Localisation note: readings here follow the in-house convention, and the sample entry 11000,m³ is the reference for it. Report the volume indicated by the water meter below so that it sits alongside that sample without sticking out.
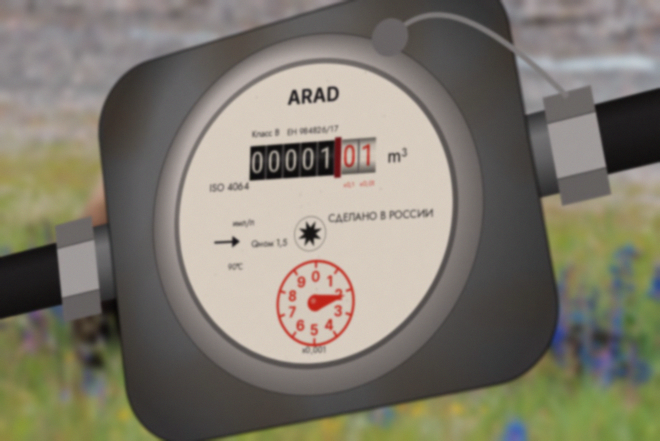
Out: 1.012,m³
